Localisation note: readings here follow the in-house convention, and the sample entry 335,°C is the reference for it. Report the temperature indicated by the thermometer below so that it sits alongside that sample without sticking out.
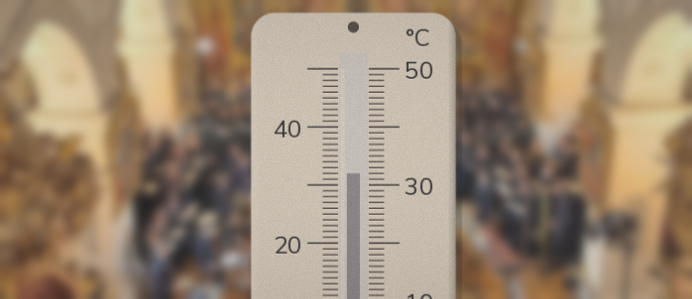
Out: 32,°C
